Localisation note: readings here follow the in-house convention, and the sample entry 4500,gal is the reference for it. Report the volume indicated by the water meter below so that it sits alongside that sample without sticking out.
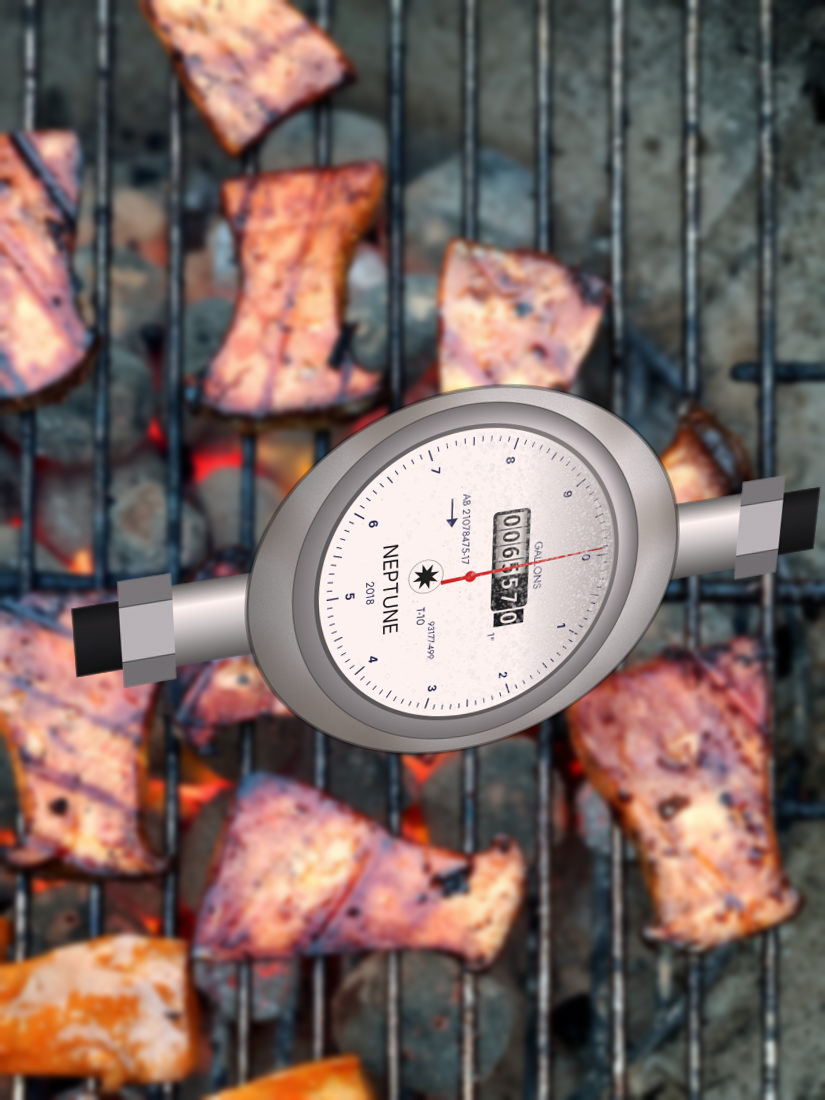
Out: 65569.9,gal
